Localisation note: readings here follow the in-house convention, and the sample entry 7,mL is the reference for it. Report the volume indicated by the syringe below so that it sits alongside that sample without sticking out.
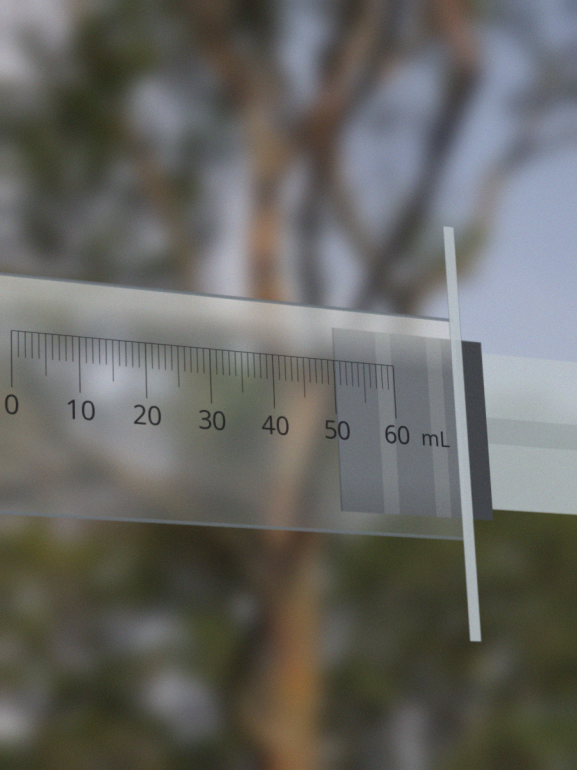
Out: 50,mL
